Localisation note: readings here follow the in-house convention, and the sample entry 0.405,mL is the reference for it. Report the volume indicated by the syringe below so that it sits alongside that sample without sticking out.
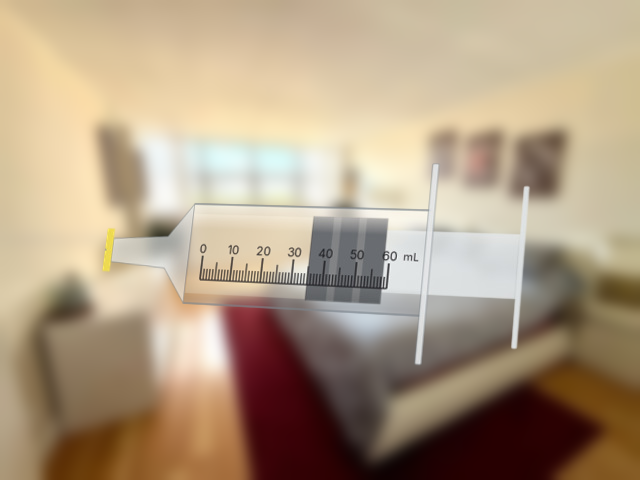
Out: 35,mL
